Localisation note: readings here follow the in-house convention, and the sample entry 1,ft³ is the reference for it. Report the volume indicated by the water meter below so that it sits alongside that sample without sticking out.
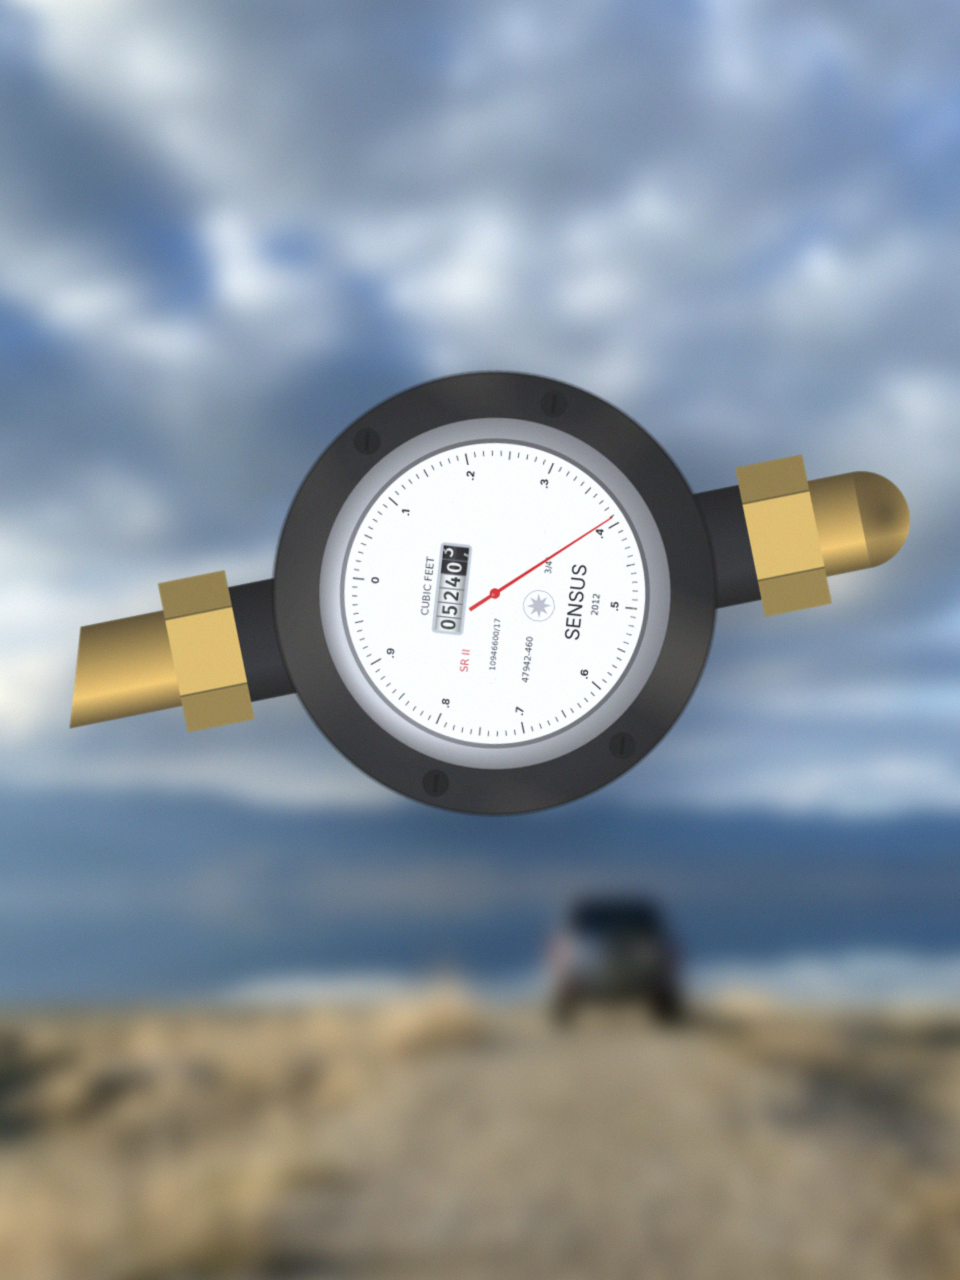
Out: 52403.39,ft³
